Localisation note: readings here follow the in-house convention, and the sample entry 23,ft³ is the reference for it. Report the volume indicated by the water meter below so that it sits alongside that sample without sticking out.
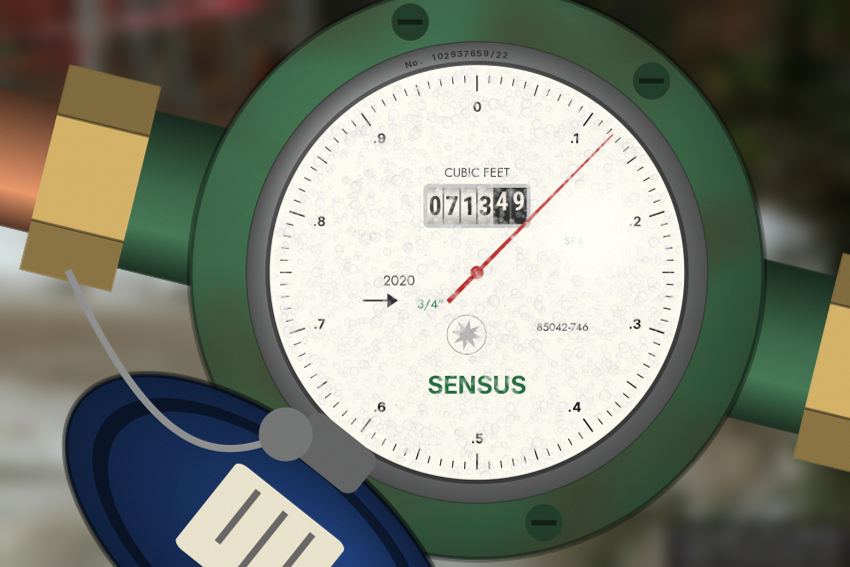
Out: 71349.12,ft³
